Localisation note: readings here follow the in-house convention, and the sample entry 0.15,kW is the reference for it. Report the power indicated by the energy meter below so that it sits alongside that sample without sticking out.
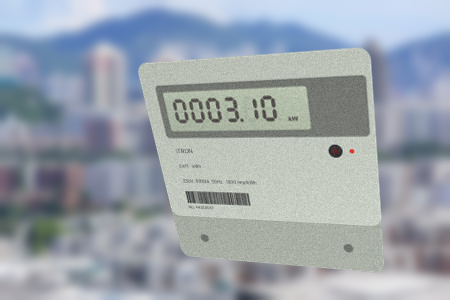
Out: 3.10,kW
